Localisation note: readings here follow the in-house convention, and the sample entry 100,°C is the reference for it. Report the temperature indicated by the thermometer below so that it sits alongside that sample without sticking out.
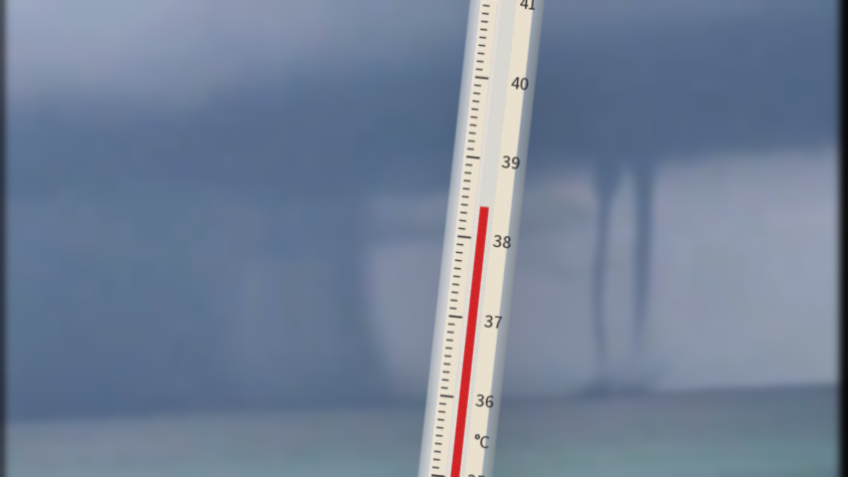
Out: 38.4,°C
